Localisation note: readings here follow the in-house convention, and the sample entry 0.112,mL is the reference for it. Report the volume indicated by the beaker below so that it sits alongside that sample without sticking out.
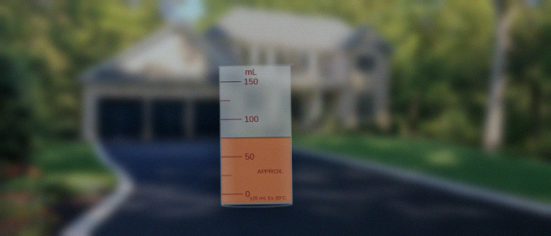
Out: 75,mL
